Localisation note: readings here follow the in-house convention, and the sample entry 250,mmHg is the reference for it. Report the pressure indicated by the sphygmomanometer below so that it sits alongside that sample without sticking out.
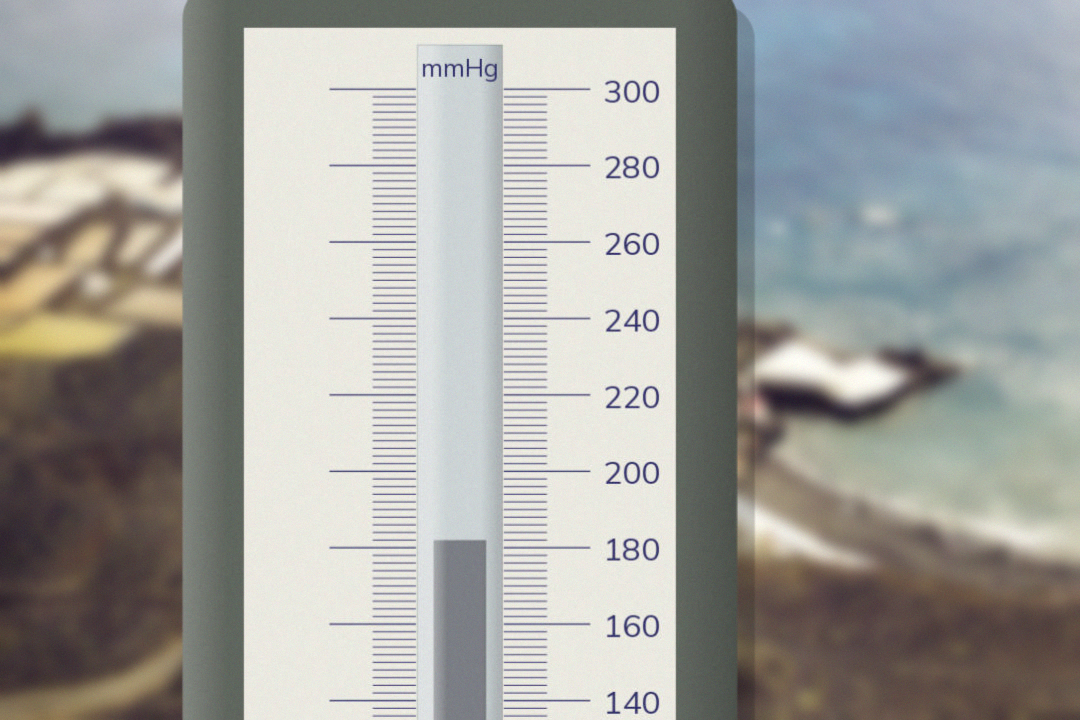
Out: 182,mmHg
